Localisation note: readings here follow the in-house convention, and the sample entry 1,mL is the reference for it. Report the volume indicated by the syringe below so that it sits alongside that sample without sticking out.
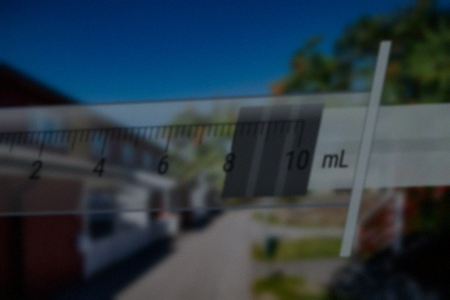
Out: 8,mL
